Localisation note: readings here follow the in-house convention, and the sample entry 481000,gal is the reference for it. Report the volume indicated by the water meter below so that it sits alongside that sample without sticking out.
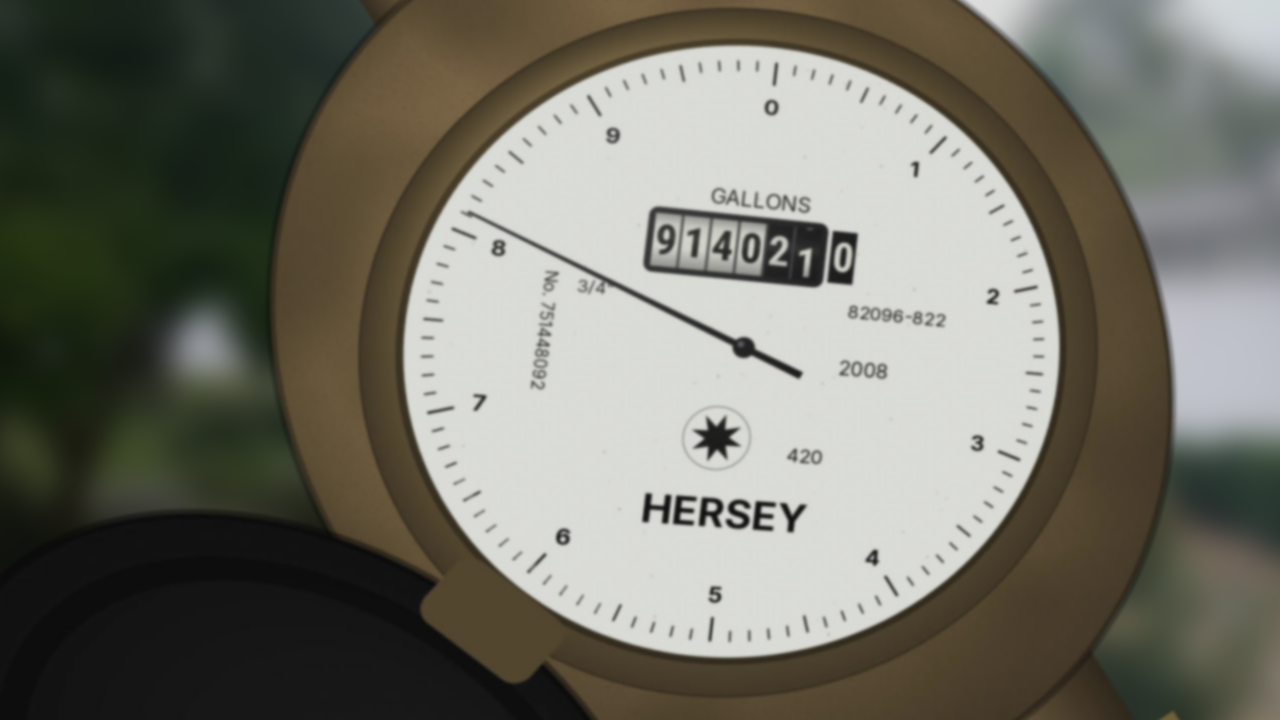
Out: 9140208.1,gal
